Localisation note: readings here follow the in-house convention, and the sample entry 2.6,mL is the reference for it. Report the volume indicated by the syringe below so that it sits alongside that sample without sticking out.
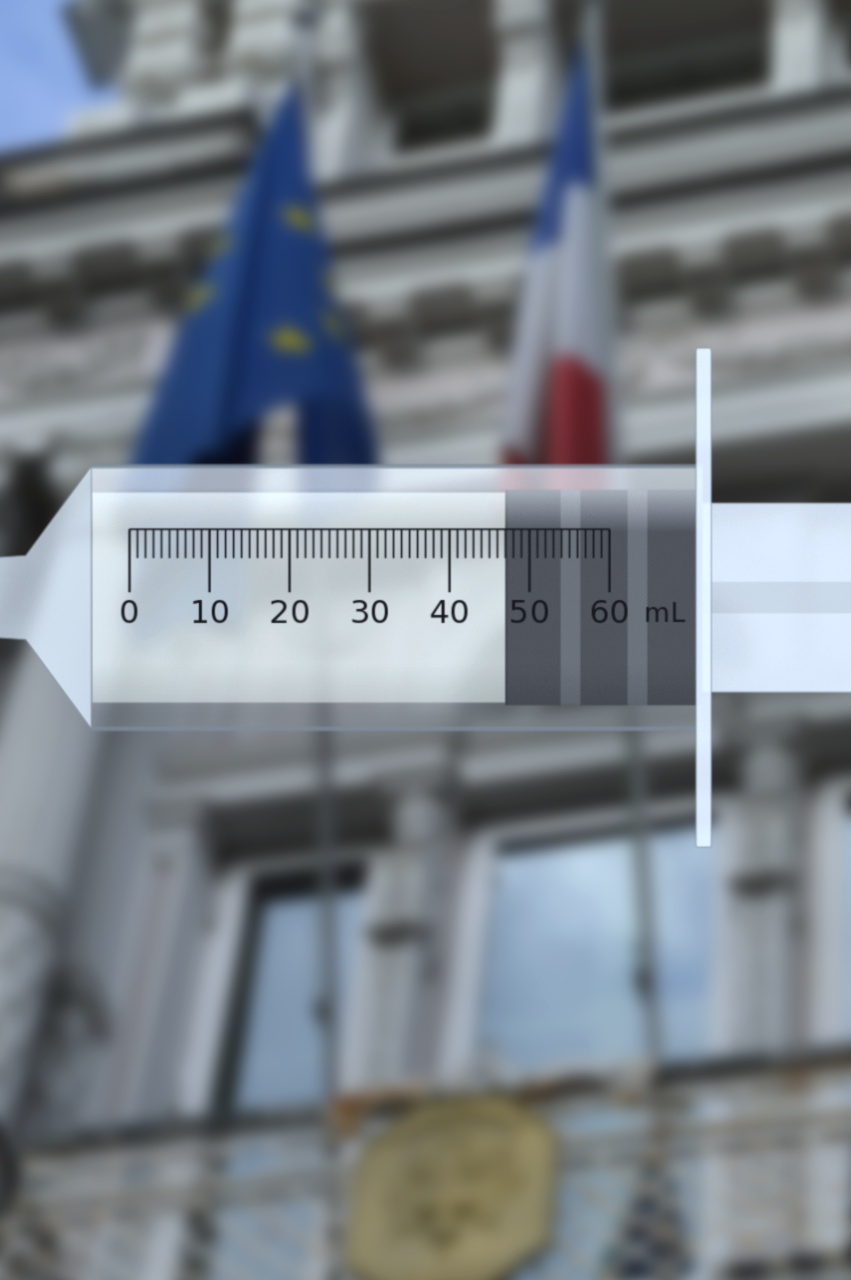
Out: 47,mL
